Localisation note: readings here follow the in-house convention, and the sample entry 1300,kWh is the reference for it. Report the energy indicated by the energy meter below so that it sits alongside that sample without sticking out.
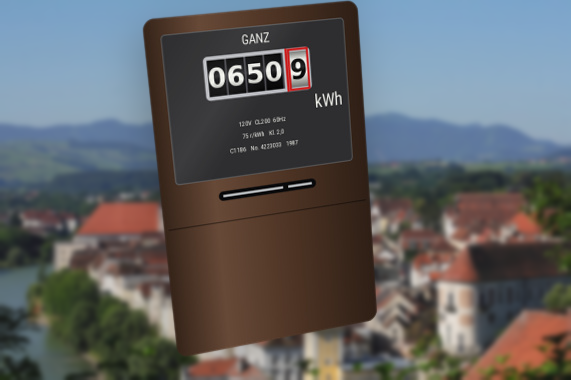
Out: 650.9,kWh
